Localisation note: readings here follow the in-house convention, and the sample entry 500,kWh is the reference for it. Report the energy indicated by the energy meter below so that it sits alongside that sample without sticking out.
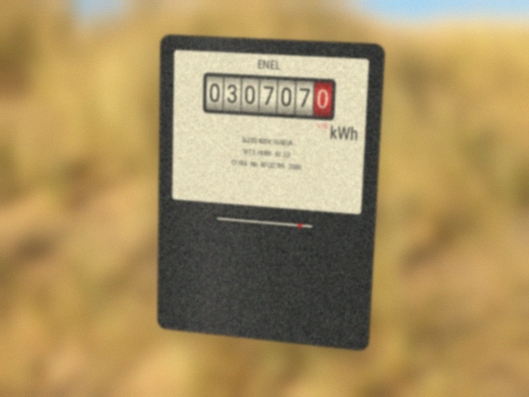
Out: 30707.0,kWh
